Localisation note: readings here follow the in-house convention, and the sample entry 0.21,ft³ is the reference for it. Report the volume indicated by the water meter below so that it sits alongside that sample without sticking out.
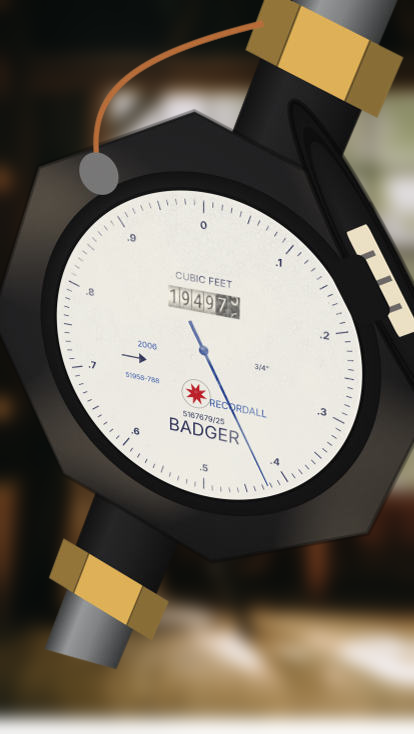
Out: 194975.42,ft³
